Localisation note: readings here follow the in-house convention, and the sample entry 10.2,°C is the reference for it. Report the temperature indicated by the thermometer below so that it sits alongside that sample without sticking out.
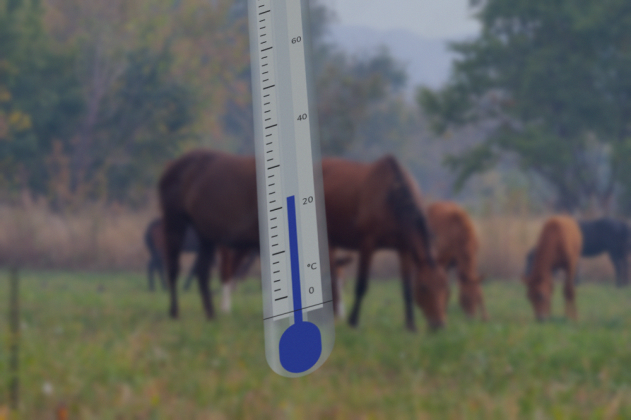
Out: 22,°C
